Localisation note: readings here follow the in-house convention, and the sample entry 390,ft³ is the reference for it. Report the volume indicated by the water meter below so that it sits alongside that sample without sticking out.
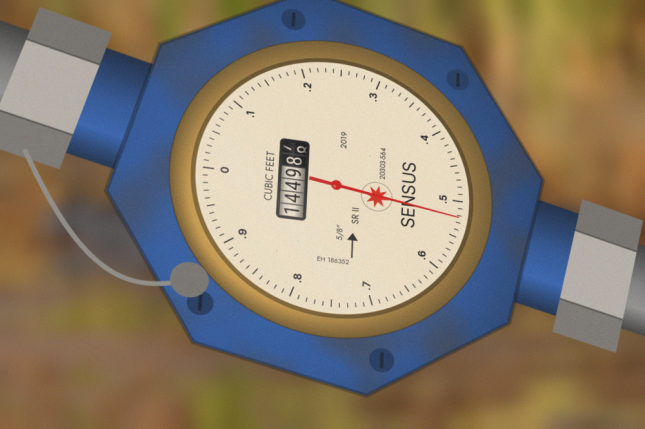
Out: 144987.52,ft³
